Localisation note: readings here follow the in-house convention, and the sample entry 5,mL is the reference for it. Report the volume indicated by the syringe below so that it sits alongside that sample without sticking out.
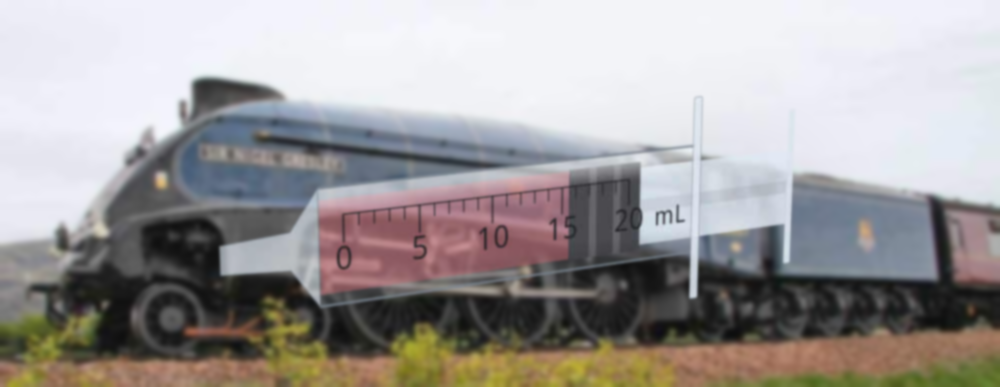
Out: 15.5,mL
